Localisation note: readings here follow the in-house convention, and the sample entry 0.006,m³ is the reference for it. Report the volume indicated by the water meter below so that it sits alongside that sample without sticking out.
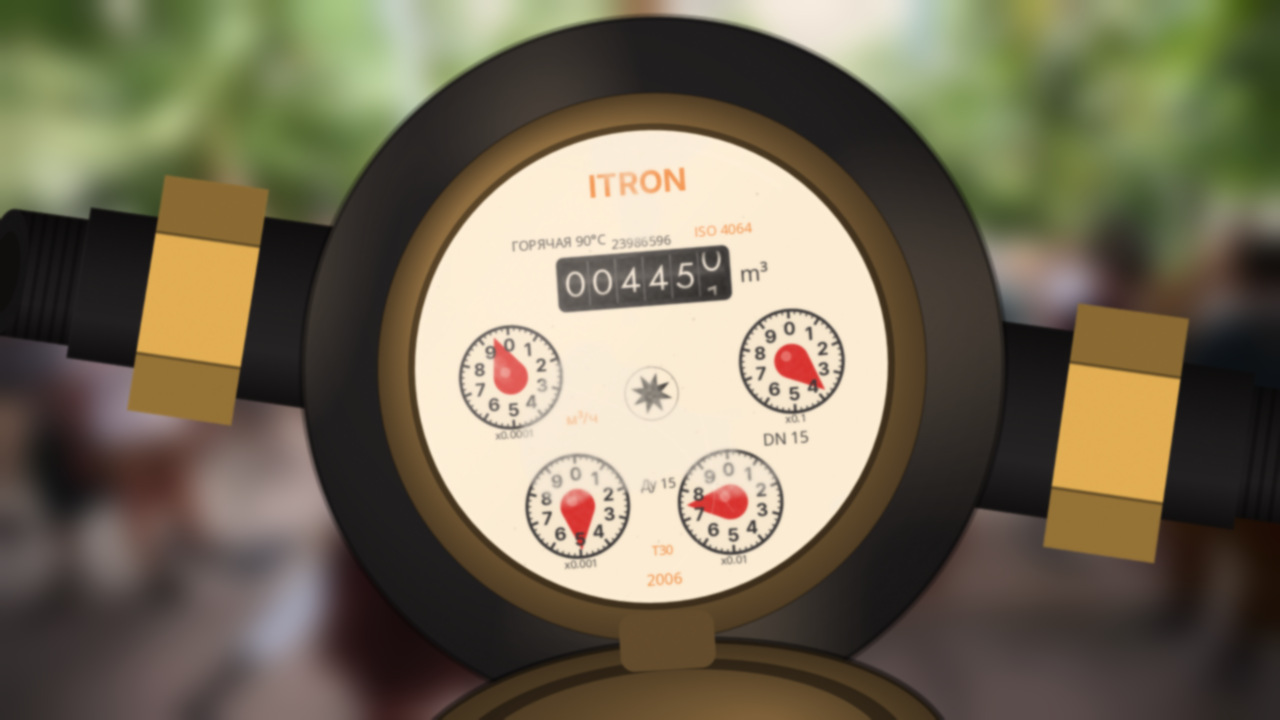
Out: 4450.3749,m³
